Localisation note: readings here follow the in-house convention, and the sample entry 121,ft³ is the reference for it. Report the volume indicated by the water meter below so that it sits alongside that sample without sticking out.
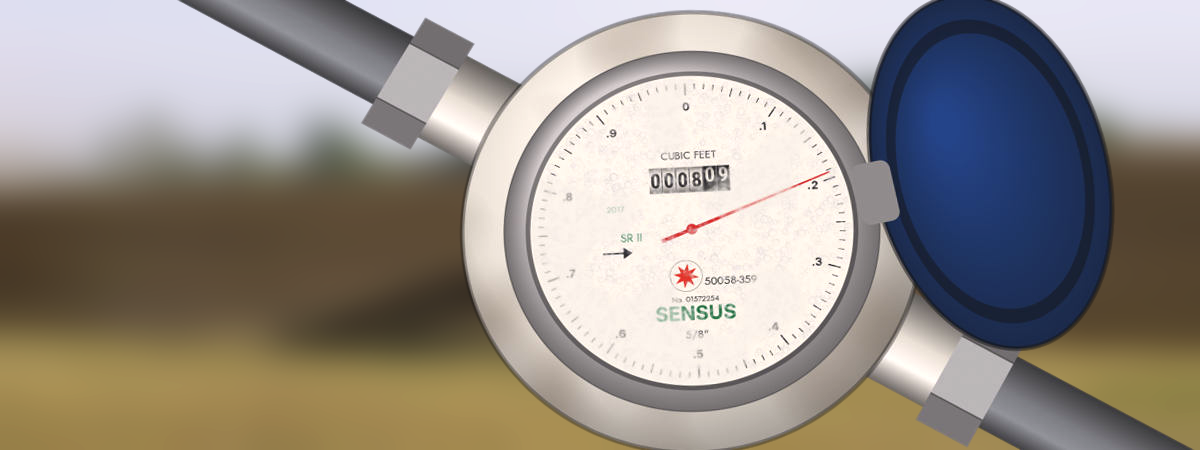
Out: 809.19,ft³
